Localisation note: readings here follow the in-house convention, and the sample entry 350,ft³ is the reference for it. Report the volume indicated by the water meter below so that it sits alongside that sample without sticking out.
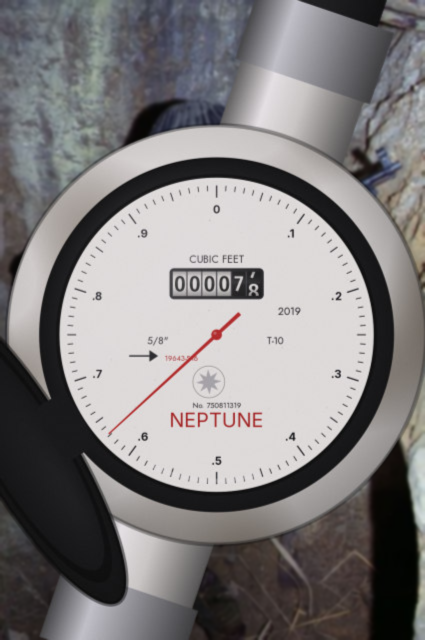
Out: 77.63,ft³
